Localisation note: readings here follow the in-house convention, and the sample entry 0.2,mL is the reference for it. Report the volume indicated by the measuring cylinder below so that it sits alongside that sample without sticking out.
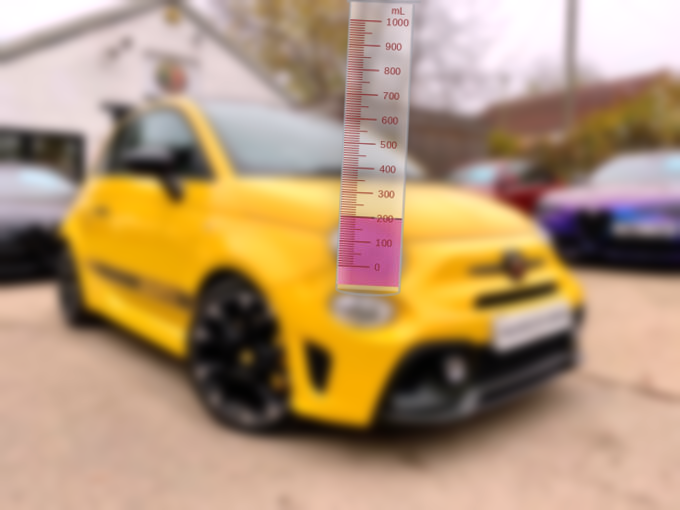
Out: 200,mL
